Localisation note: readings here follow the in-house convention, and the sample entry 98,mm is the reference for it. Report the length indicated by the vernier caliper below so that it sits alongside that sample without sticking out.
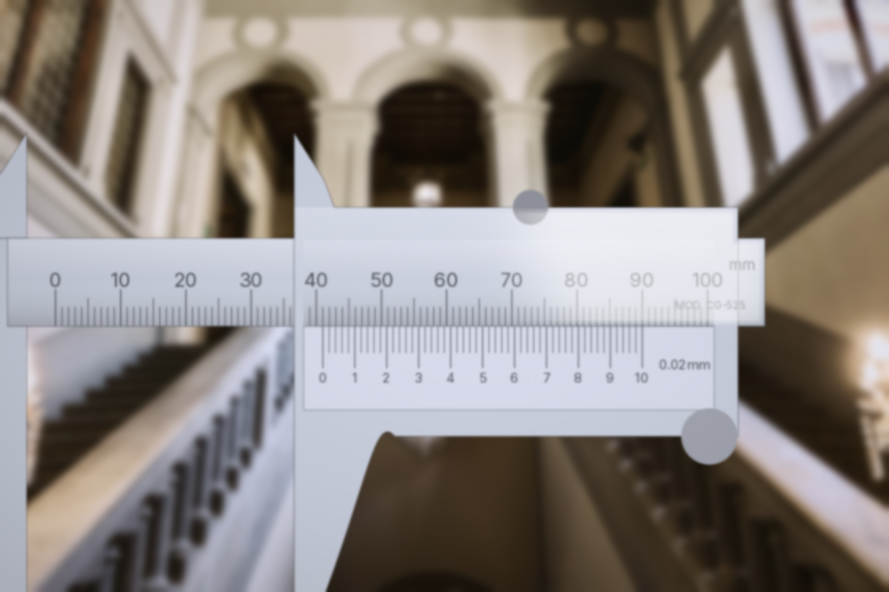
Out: 41.0,mm
